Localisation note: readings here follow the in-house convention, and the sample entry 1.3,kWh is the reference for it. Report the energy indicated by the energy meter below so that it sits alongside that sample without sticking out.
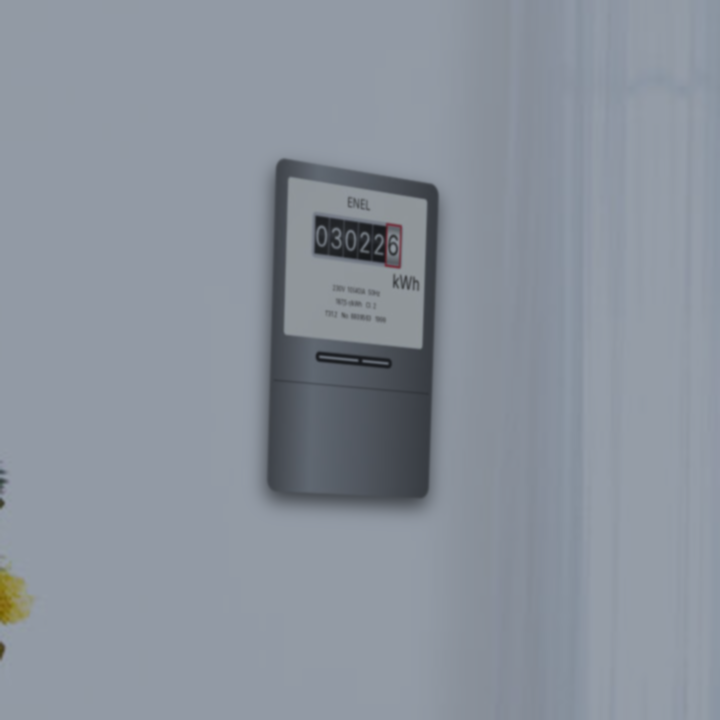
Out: 3022.6,kWh
